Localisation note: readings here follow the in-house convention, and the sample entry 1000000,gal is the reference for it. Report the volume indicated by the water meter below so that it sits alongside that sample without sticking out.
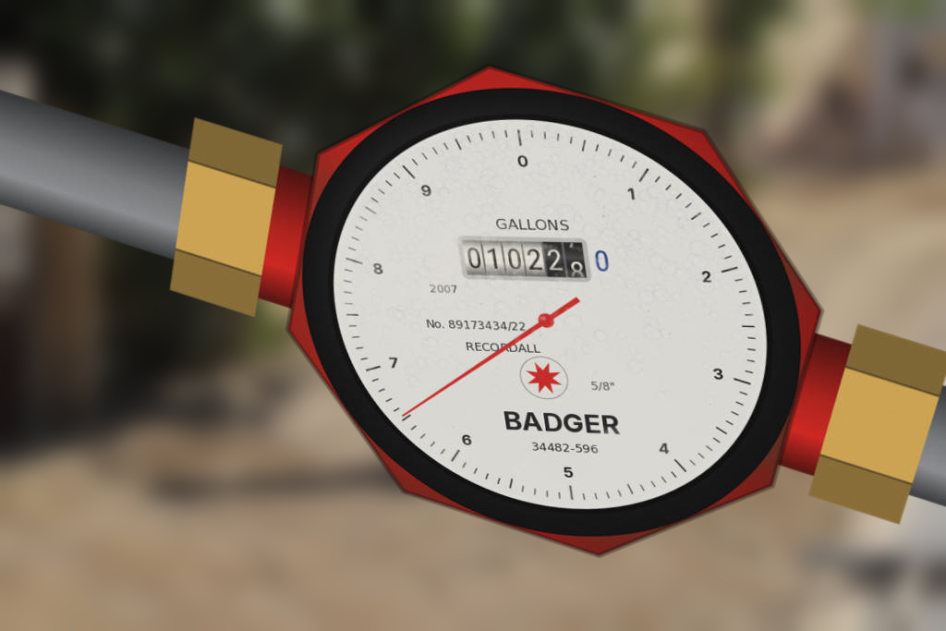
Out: 102276.5,gal
